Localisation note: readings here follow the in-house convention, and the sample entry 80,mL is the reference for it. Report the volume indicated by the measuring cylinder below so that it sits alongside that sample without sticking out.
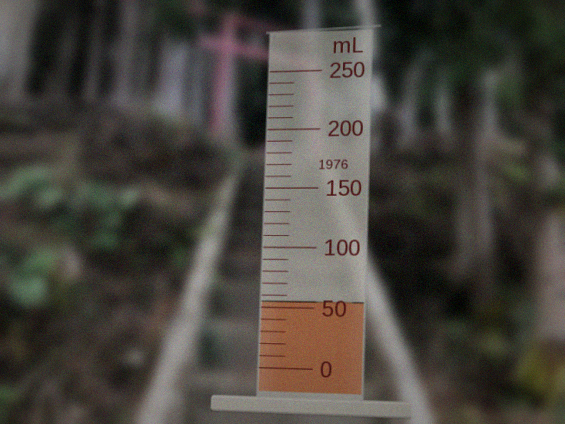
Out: 55,mL
